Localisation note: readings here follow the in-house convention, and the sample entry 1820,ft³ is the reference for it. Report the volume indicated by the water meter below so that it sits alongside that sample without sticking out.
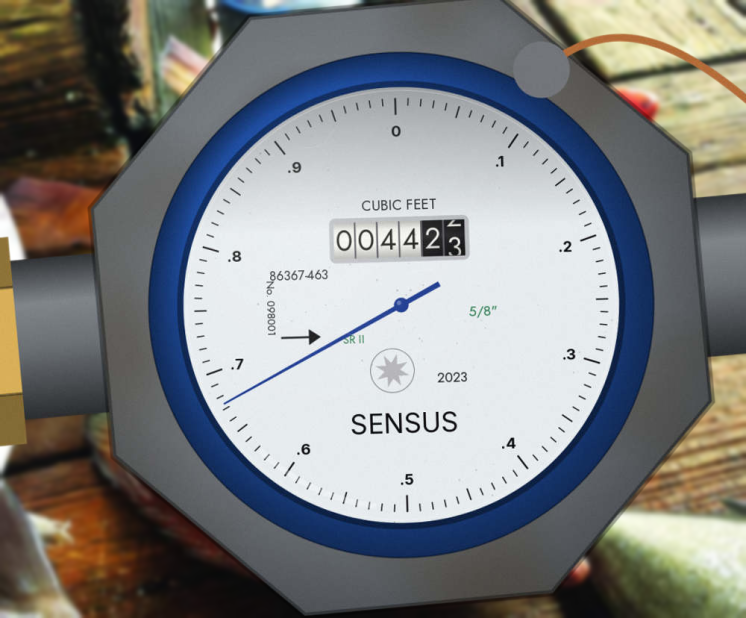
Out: 4422.67,ft³
